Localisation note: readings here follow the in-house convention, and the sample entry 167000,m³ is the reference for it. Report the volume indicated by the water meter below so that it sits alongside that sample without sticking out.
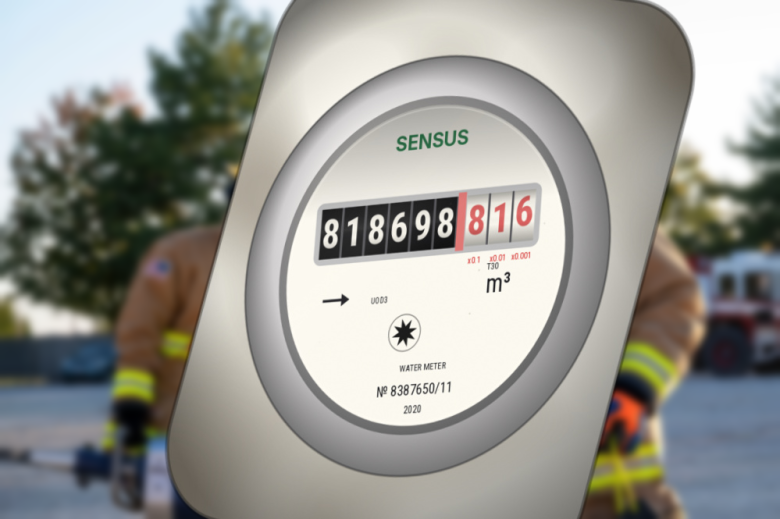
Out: 818698.816,m³
